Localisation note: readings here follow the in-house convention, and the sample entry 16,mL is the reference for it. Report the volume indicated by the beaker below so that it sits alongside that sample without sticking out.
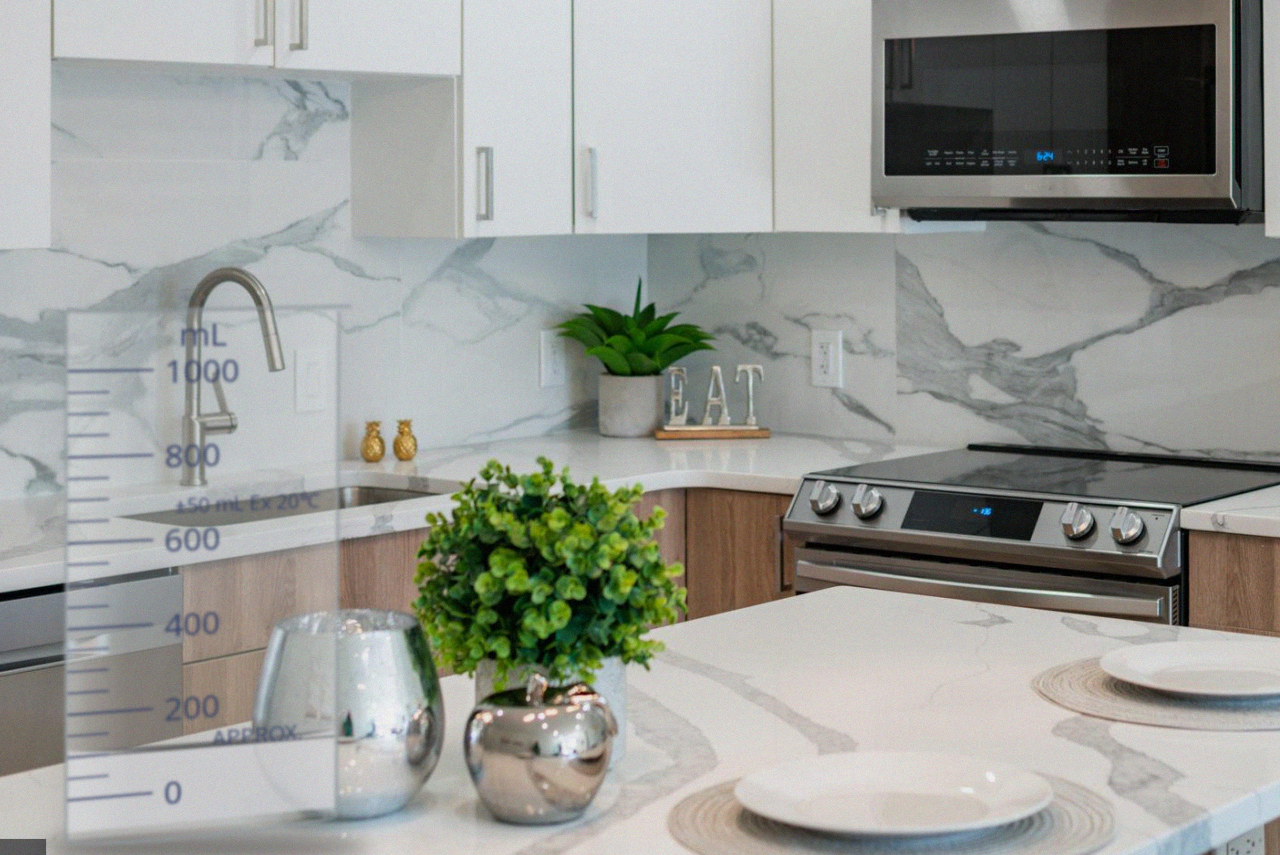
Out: 100,mL
